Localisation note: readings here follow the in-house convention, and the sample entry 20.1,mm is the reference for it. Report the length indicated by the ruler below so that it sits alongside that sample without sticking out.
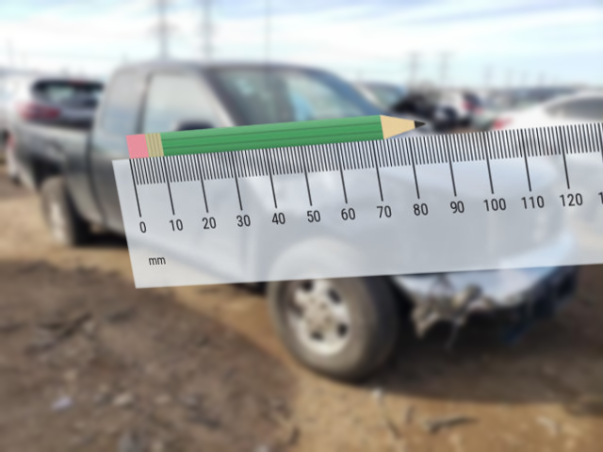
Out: 85,mm
